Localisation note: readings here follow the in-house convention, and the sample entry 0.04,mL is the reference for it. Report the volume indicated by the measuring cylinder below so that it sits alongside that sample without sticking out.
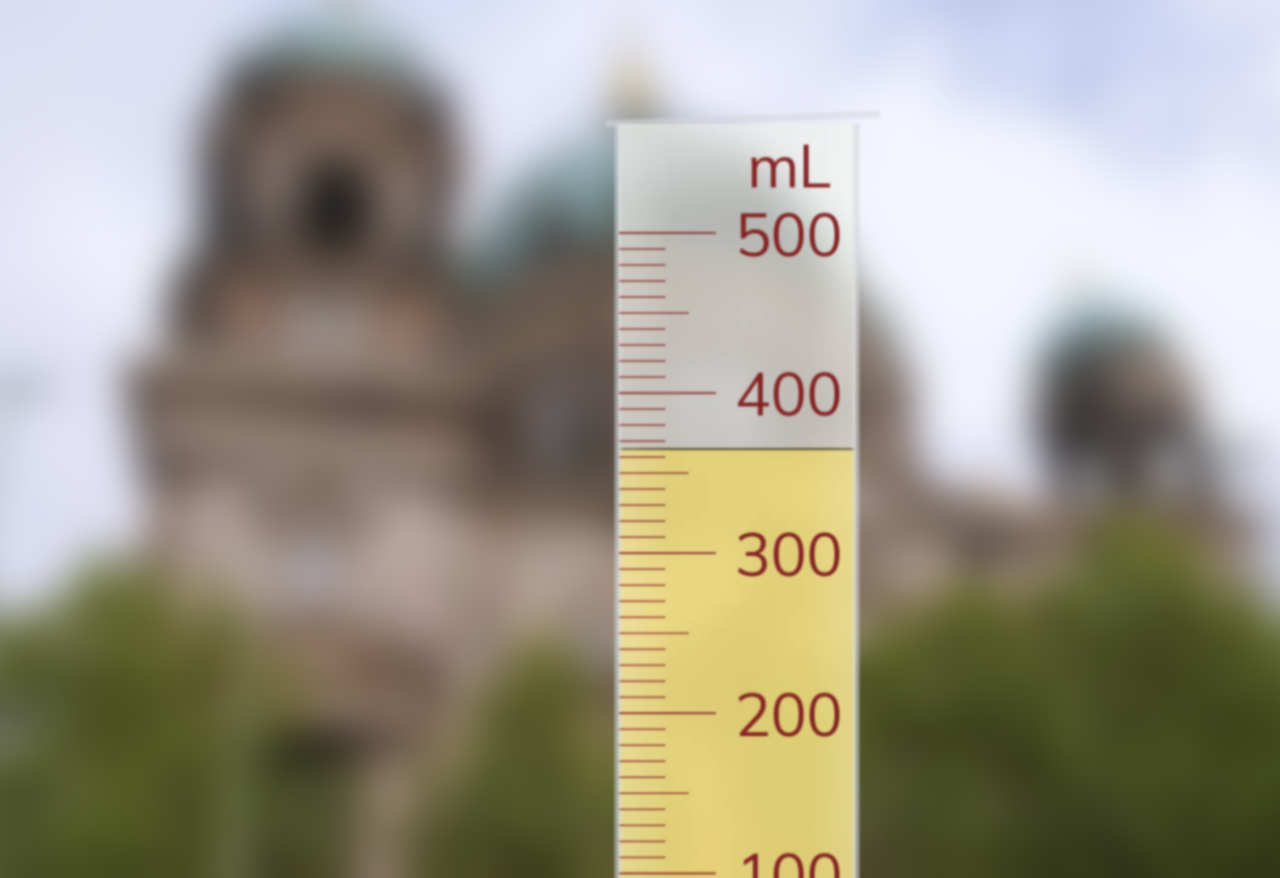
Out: 365,mL
